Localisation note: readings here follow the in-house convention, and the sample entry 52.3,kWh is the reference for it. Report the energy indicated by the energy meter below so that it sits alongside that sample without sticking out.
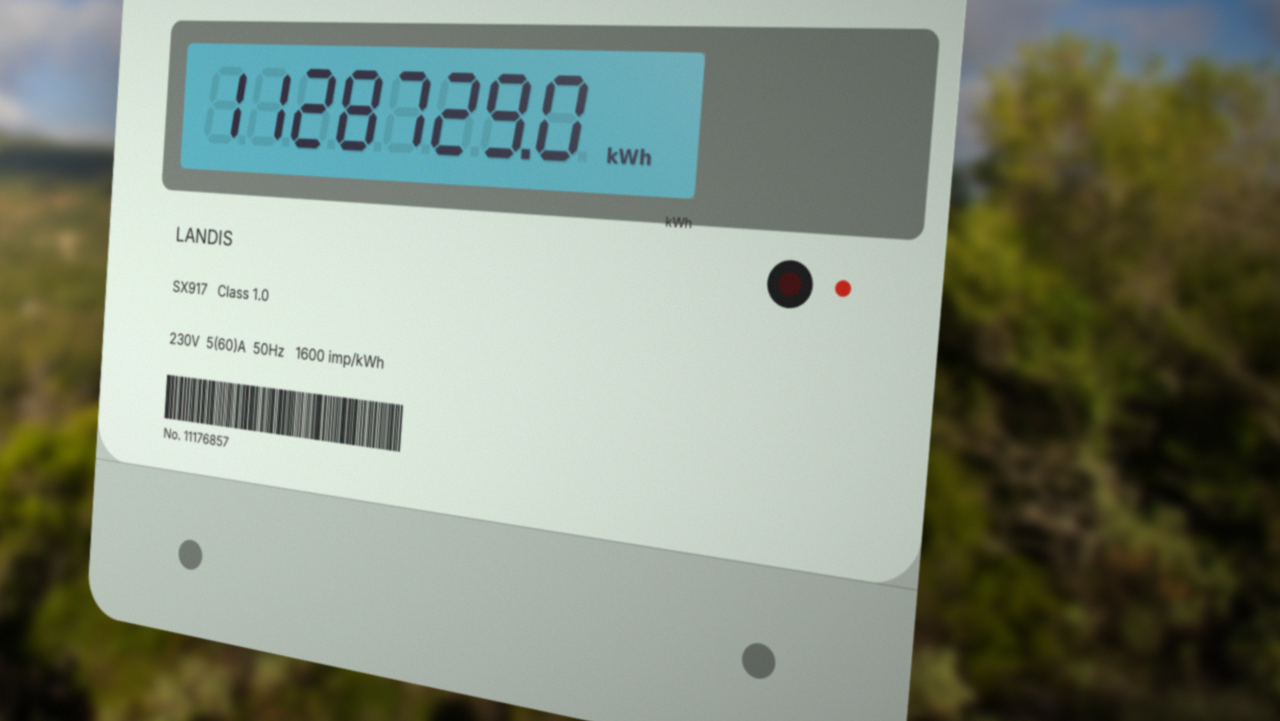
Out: 1128729.0,kWh
